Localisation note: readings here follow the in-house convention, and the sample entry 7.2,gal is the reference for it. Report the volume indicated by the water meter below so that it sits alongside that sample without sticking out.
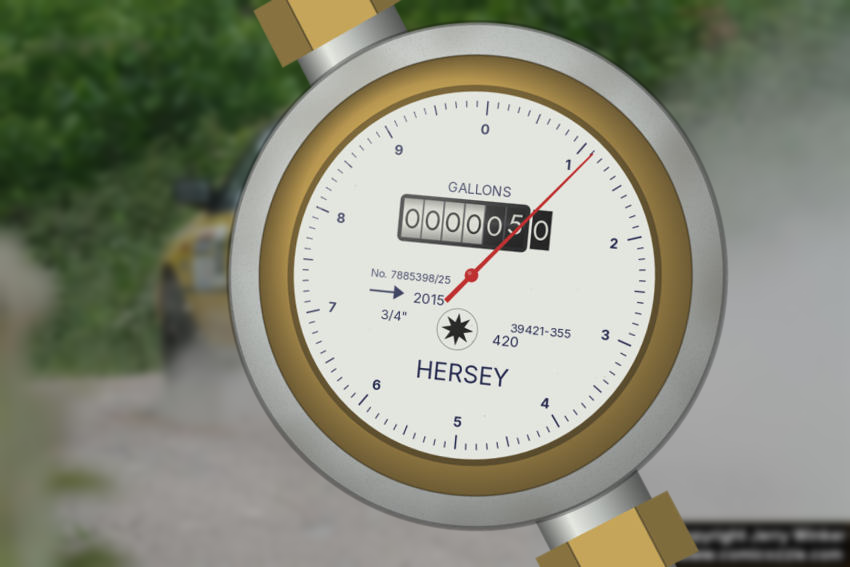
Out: 51.1,gal
